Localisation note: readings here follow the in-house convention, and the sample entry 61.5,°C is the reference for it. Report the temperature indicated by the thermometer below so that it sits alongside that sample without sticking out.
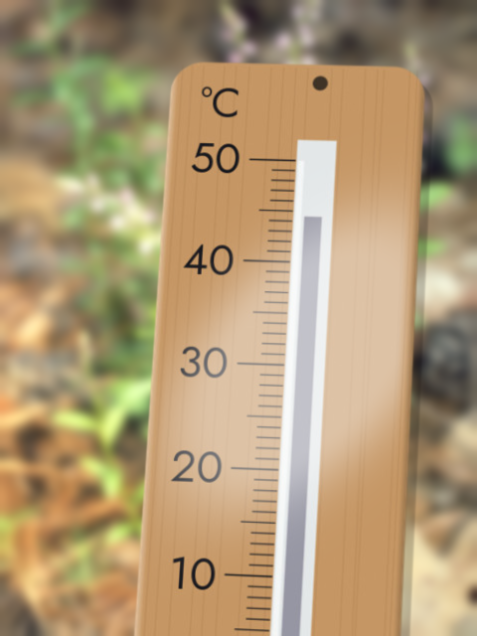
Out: 44.5,°C
